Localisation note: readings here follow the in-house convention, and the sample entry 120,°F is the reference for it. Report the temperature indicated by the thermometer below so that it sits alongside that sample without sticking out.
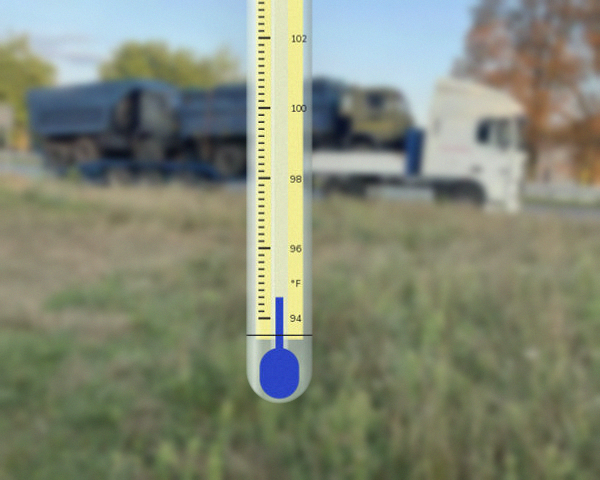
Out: 94.6,°F
